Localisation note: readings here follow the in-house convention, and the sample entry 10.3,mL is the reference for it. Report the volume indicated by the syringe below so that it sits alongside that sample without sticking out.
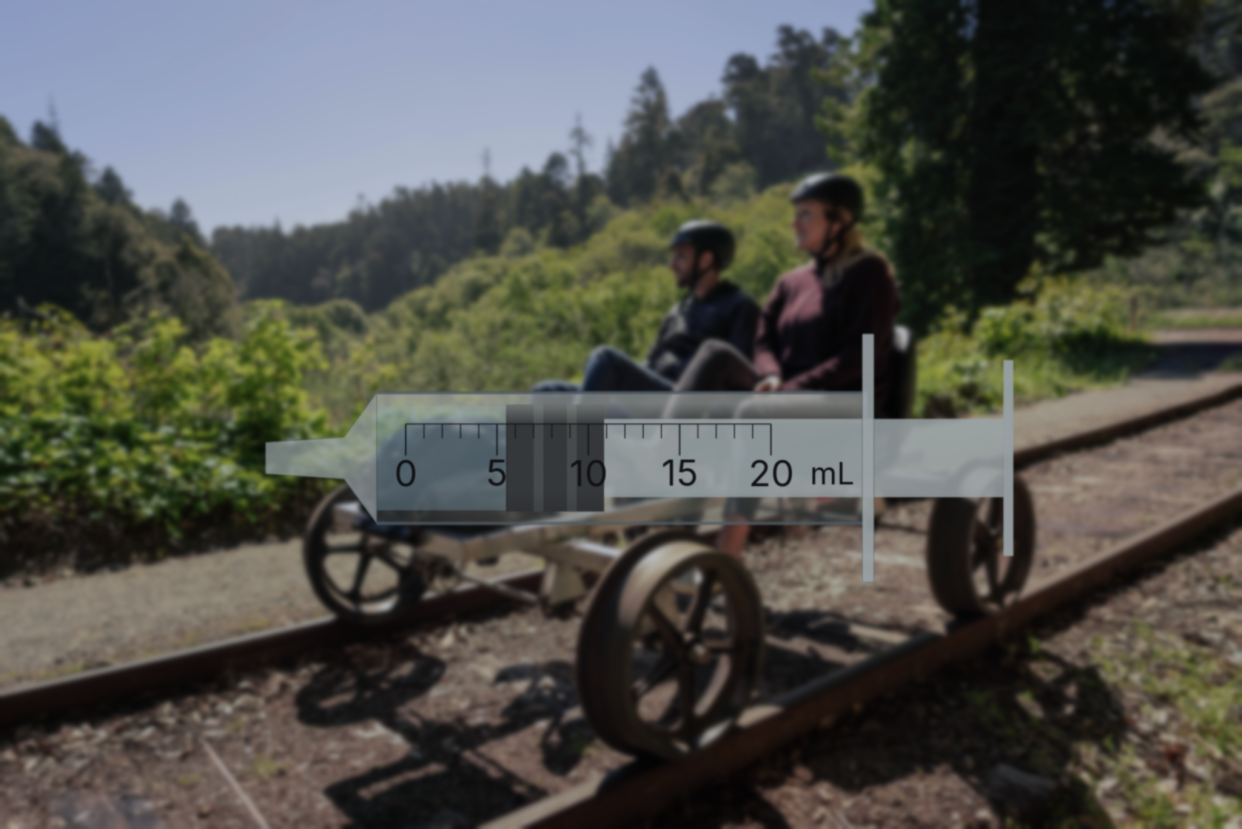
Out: 5.5,mL
